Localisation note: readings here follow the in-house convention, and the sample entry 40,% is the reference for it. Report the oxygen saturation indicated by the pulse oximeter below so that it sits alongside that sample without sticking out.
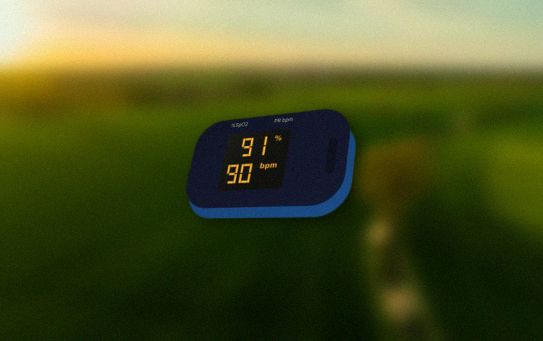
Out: 91,%
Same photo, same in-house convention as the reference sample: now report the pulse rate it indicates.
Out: 90,bpm
